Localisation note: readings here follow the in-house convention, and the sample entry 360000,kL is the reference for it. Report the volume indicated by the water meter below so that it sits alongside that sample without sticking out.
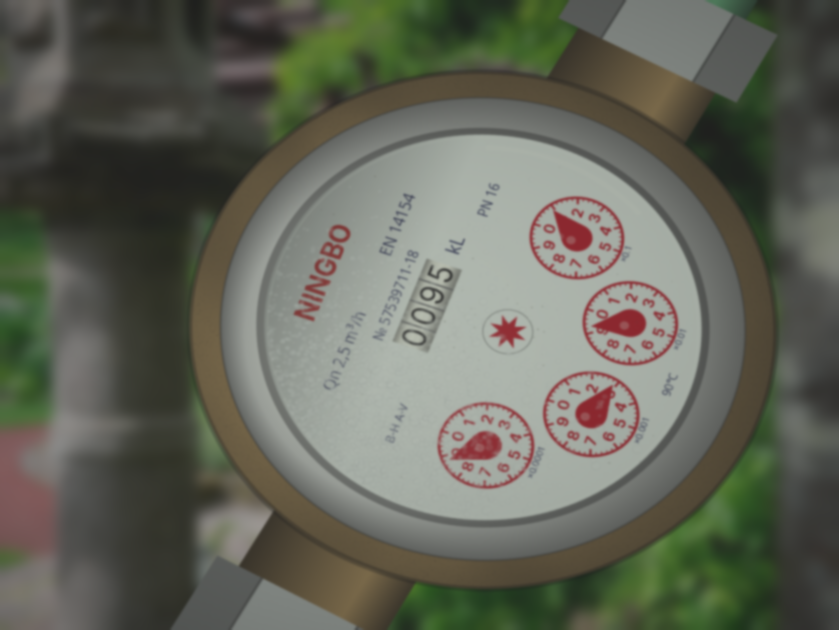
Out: 95.0928,kL
